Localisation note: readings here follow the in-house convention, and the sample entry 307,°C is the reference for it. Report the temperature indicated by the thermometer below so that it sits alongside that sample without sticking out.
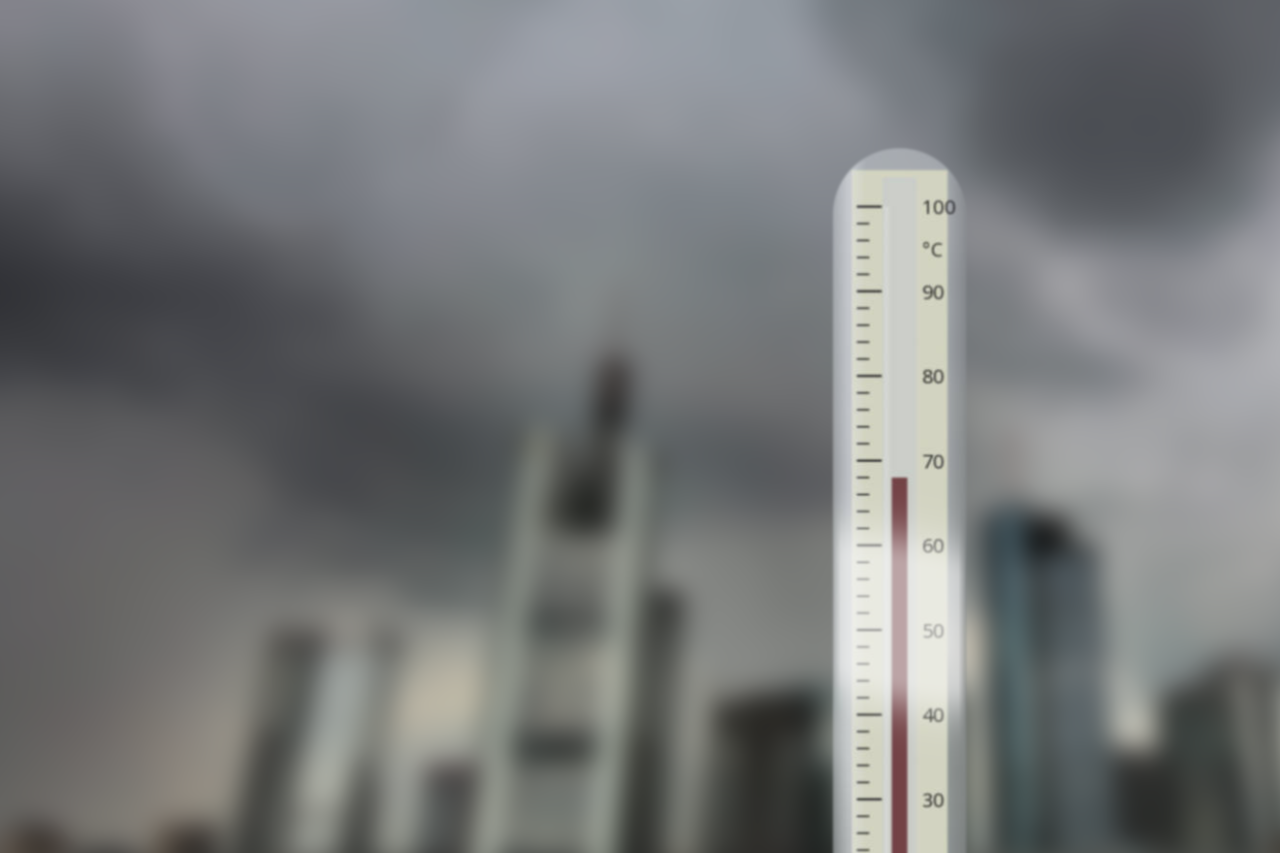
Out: 68,°C
